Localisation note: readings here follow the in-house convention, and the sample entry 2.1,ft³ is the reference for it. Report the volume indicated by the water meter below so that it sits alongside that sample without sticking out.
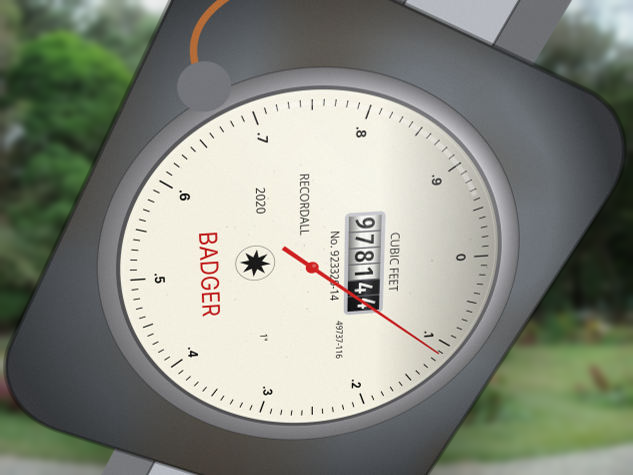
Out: 978144.11,ft³
